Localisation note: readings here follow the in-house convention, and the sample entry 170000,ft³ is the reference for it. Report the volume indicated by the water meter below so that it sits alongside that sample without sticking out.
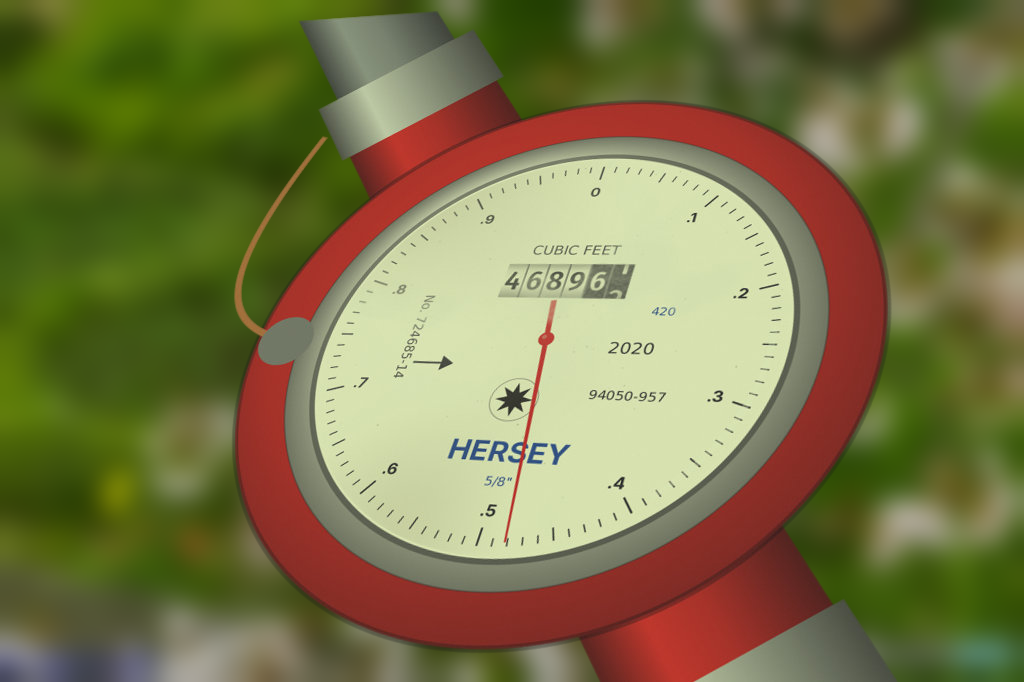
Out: 468961.48,ft³
